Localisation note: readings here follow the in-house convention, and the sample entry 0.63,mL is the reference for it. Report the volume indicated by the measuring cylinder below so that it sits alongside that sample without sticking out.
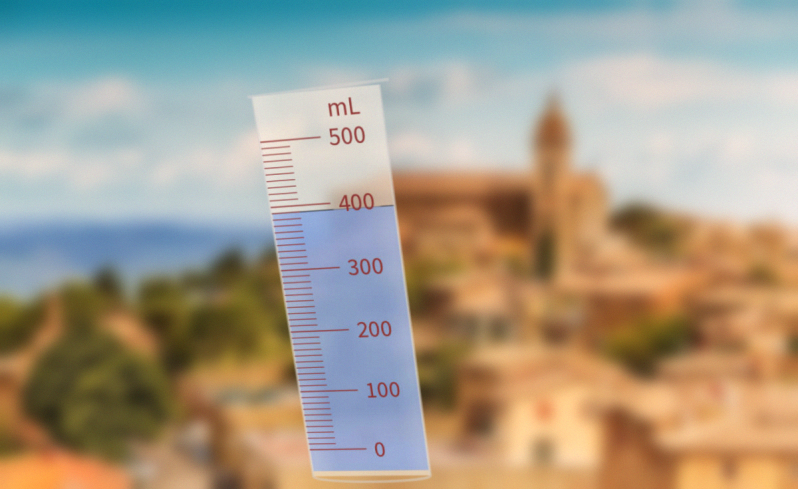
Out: 390,mL
